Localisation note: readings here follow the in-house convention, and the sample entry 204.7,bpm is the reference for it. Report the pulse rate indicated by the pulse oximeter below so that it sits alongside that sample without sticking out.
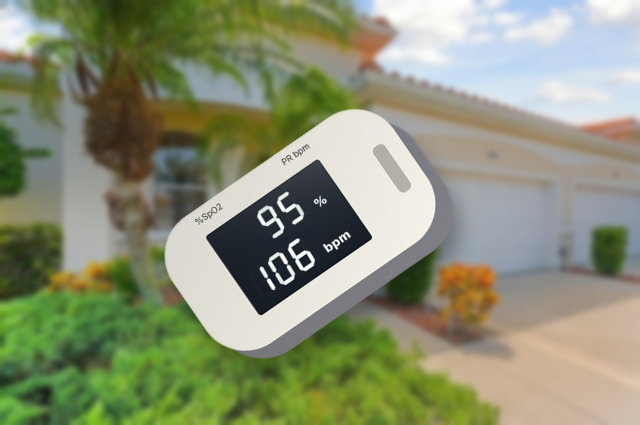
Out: 106,bpm
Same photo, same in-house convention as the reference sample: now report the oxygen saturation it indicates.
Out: 95,%
